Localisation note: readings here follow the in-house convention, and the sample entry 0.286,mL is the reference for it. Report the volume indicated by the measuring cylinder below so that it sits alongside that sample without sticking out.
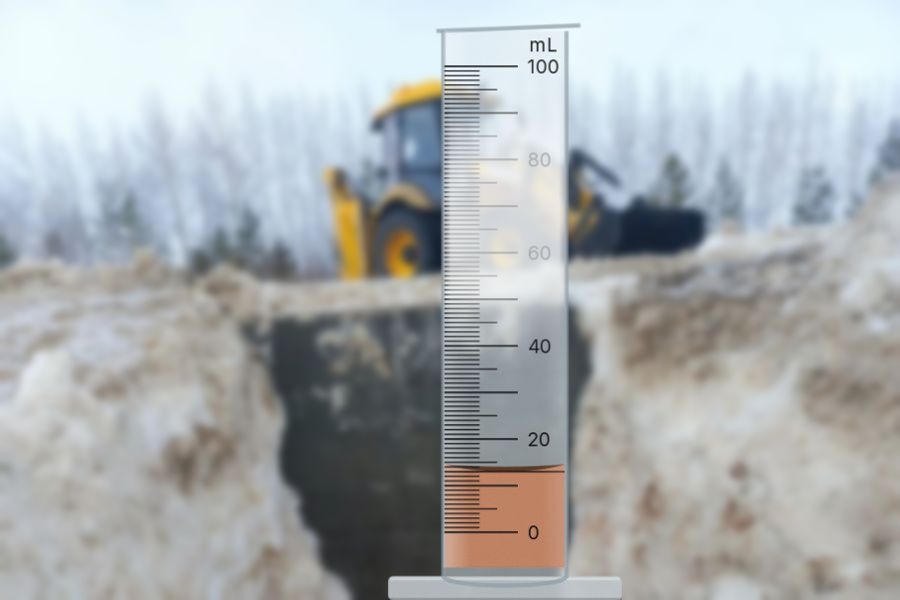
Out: 13,mL
